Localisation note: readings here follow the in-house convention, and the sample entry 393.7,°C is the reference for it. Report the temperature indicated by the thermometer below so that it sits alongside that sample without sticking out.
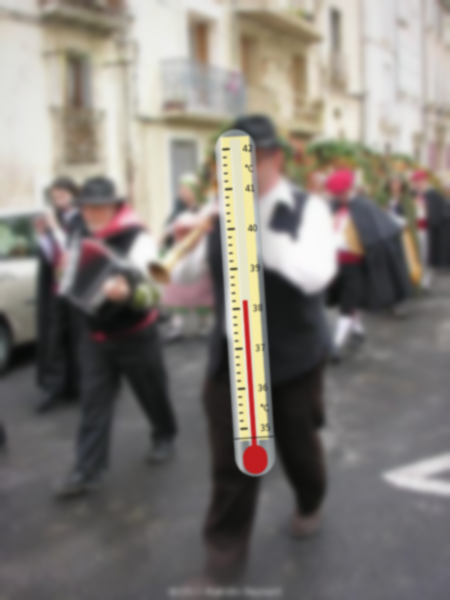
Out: 38.2,°C
